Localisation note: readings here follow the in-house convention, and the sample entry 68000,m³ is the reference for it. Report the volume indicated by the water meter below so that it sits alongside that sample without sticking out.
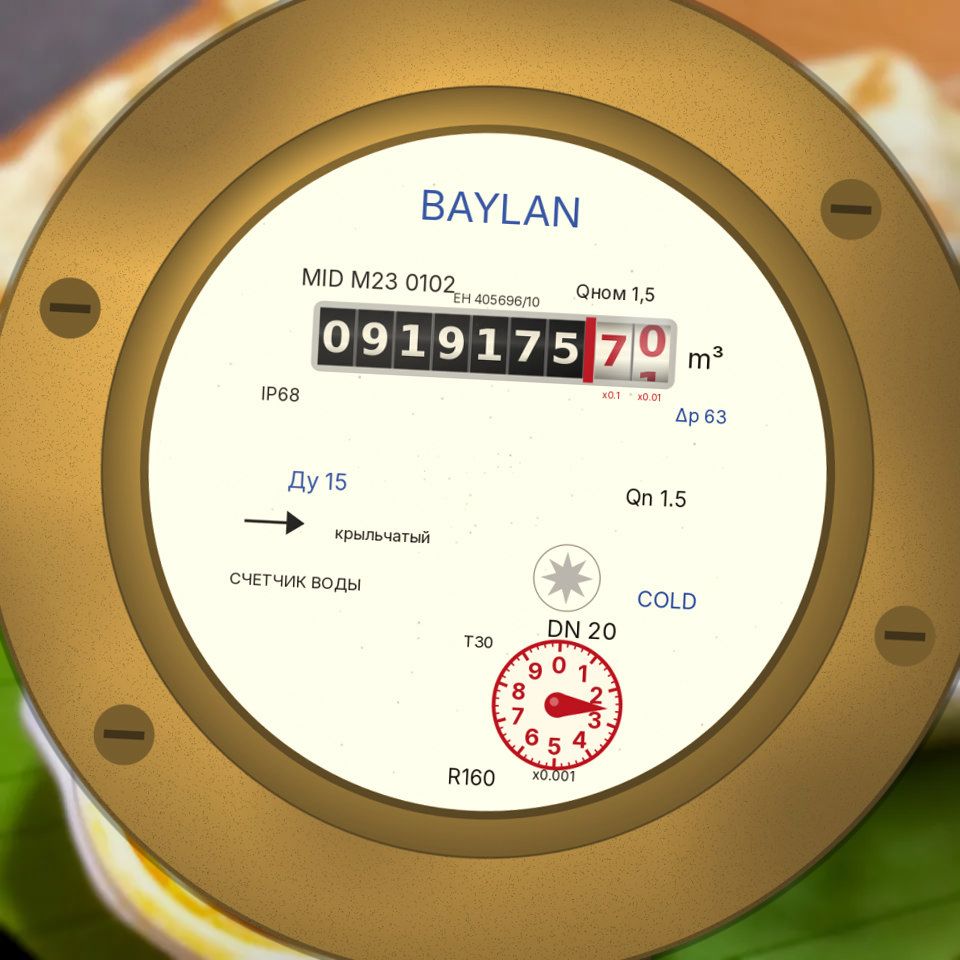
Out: 919175.702,m³
